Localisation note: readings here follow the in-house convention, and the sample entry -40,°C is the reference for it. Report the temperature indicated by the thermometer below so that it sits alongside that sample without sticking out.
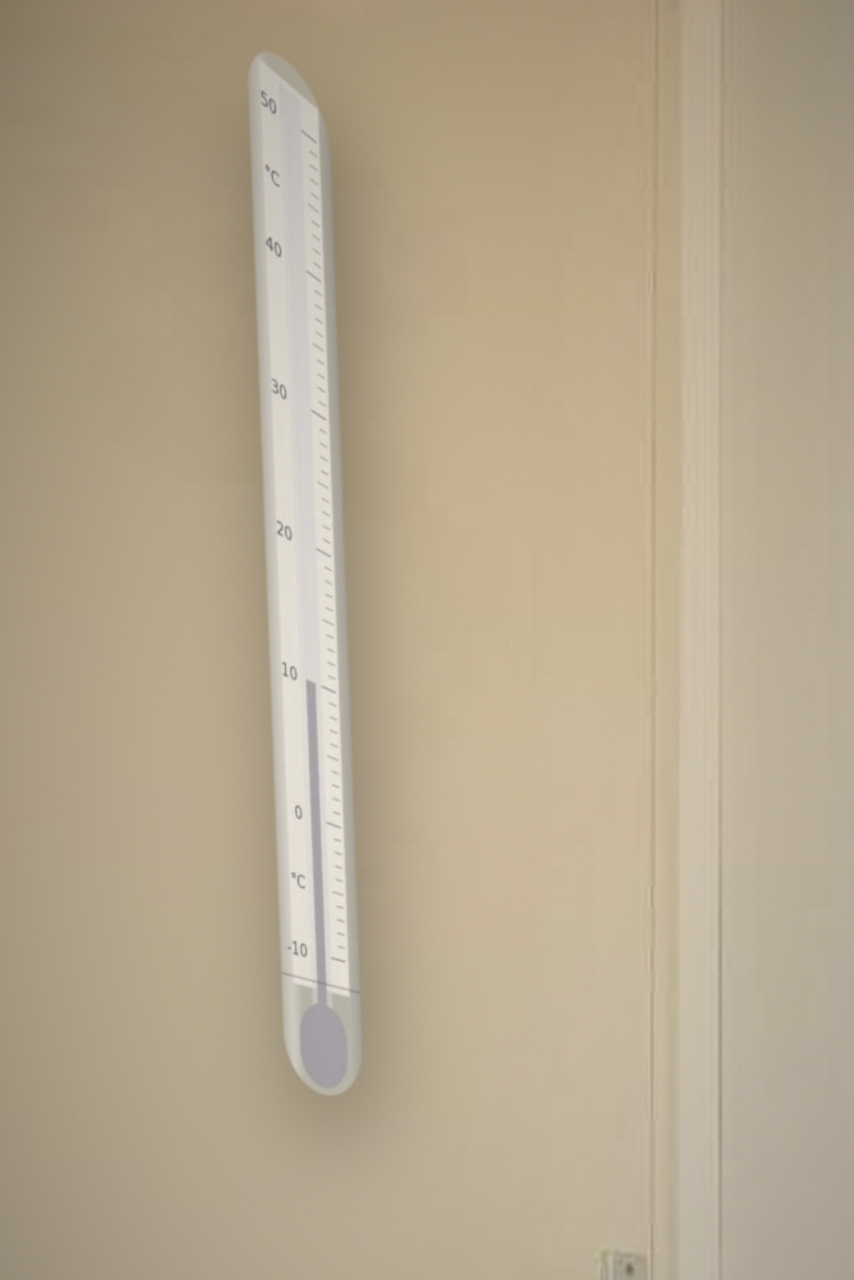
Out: 10,°C
